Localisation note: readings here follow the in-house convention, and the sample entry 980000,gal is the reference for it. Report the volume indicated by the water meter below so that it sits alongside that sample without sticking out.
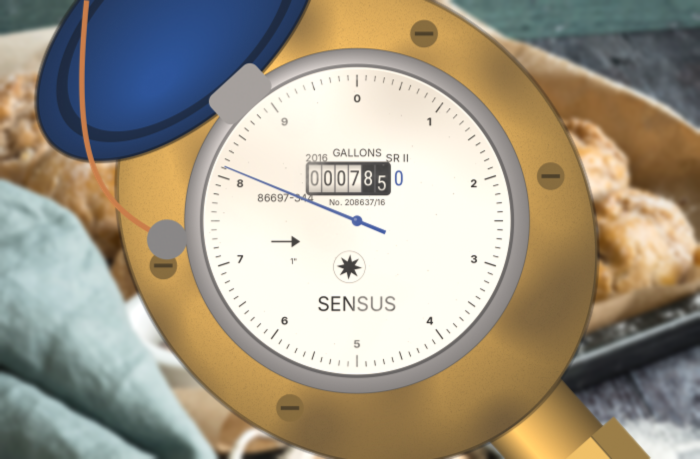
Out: 7848.1,gal
